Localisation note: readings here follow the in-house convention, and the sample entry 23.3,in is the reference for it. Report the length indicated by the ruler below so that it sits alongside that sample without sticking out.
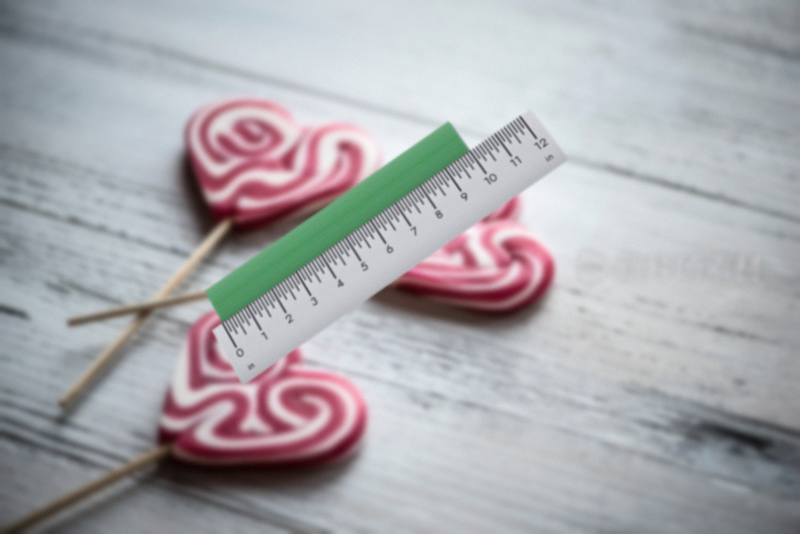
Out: 10,in
